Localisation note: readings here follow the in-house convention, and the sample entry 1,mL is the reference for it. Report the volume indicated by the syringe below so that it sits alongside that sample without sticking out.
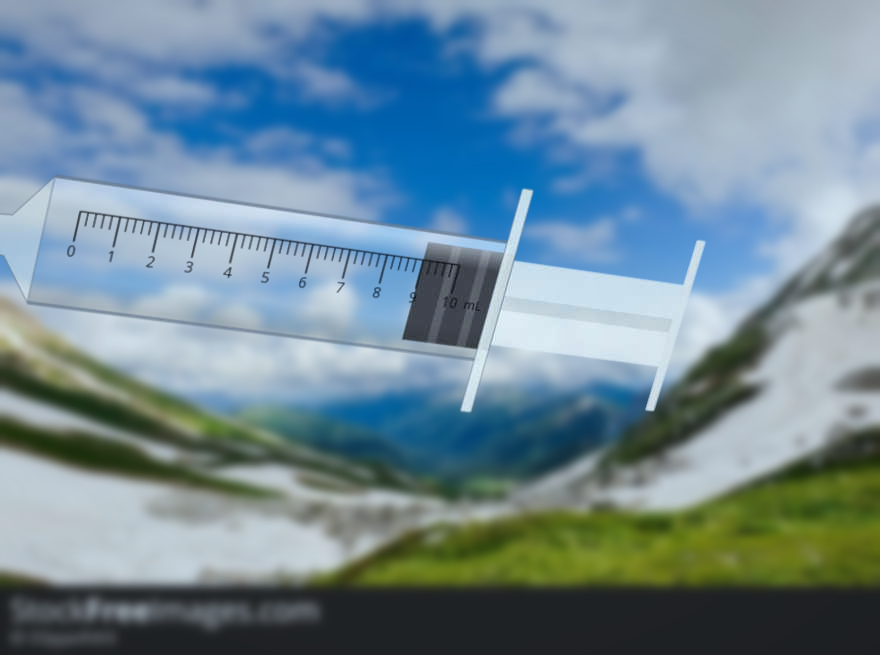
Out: 9,mL
